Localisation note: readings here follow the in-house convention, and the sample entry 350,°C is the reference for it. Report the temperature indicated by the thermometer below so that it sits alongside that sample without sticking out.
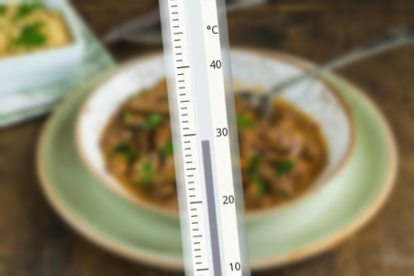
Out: 29,°C
